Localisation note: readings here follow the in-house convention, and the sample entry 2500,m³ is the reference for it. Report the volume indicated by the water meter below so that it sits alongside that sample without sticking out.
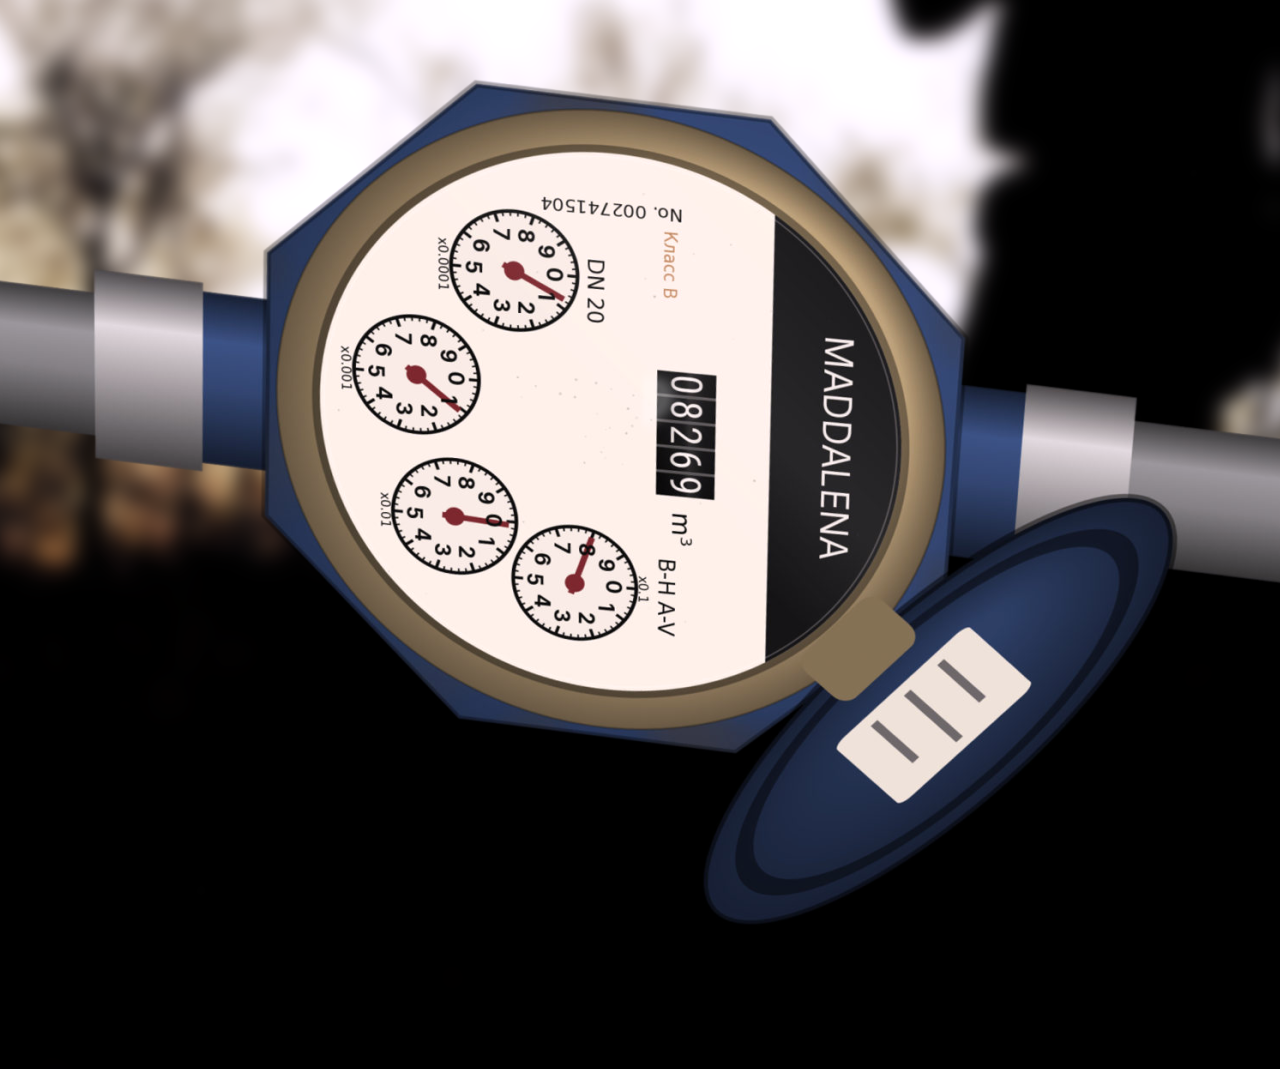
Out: 8269.8010,m³
